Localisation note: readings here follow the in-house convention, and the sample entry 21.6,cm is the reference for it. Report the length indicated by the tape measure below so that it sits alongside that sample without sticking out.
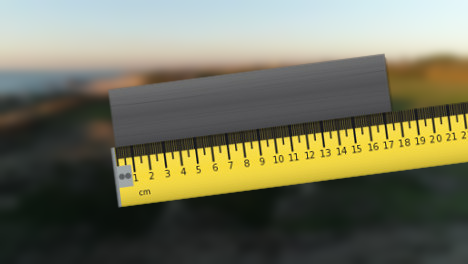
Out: 17.5,cm
